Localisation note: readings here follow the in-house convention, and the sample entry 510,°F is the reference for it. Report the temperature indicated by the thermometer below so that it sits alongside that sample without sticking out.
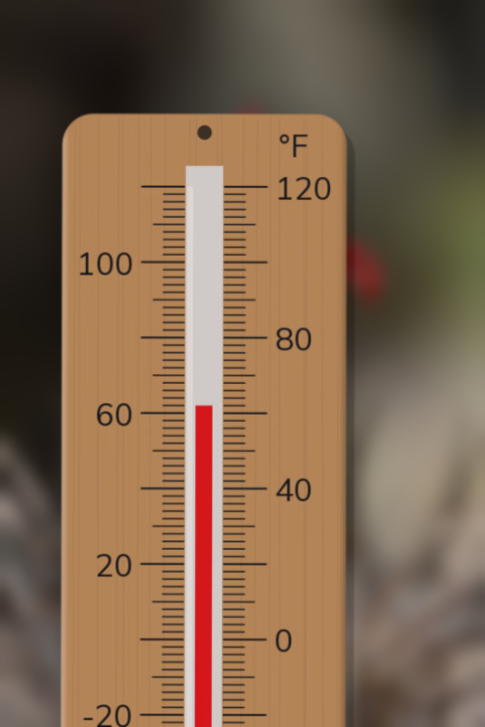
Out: 62,°F
